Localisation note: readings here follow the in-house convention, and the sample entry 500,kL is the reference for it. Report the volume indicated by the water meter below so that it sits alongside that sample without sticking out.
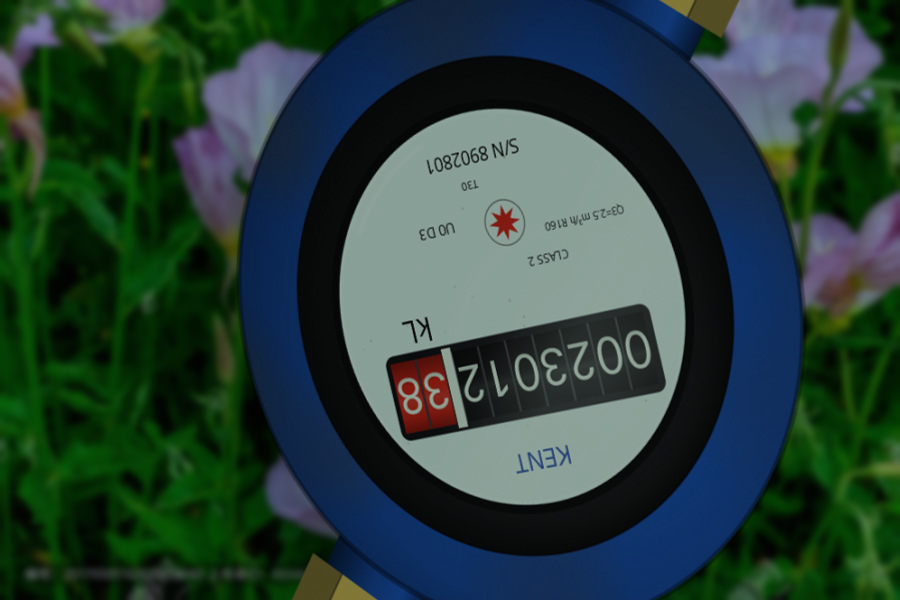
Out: 23012.38,kL
